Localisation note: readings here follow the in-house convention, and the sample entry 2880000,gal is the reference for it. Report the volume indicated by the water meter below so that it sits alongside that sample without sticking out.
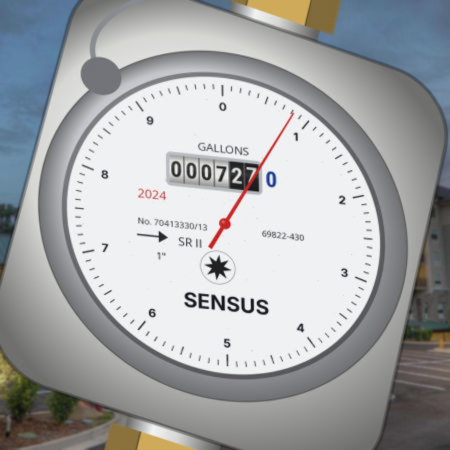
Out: 7270.8,gal
